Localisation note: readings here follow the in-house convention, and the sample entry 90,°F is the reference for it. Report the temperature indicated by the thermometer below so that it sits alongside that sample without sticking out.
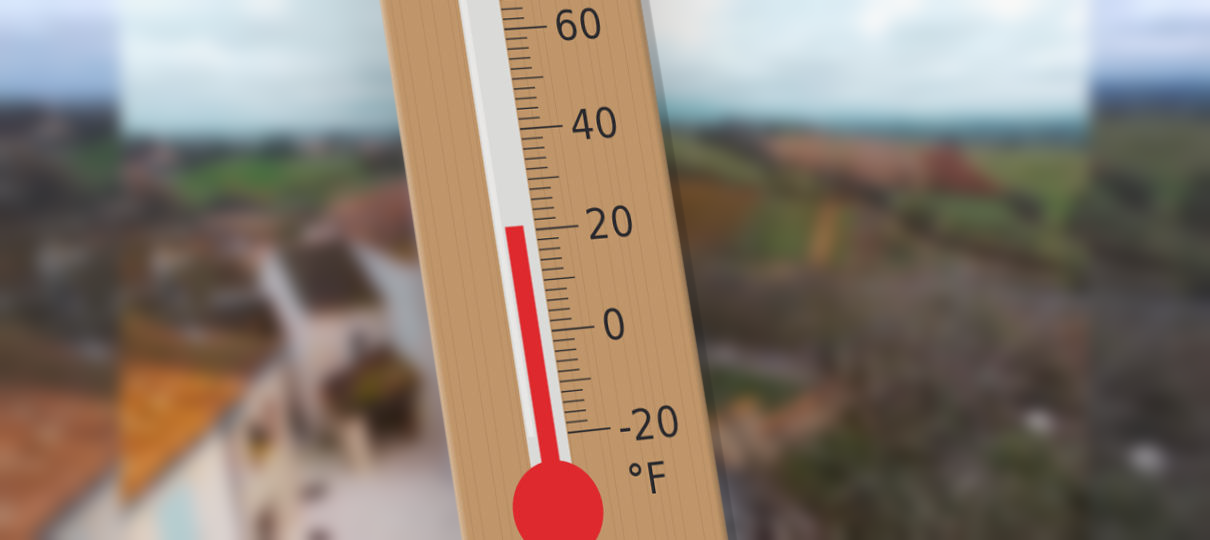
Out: 21,°F
